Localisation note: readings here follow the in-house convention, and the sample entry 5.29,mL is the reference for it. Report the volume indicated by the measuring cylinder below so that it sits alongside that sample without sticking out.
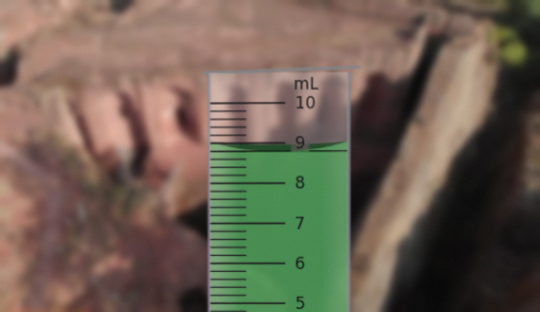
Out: 8.8,mL
